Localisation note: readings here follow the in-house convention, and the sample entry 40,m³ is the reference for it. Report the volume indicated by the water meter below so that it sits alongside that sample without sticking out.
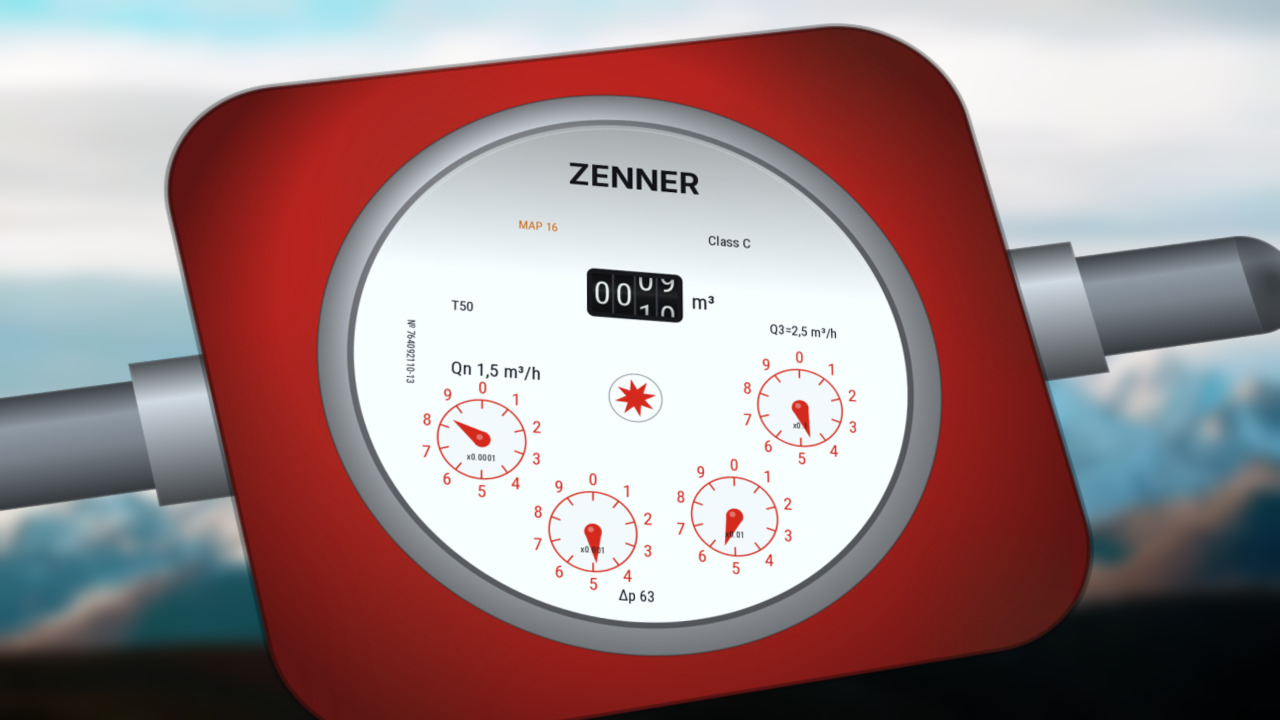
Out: 9.4548,m³
